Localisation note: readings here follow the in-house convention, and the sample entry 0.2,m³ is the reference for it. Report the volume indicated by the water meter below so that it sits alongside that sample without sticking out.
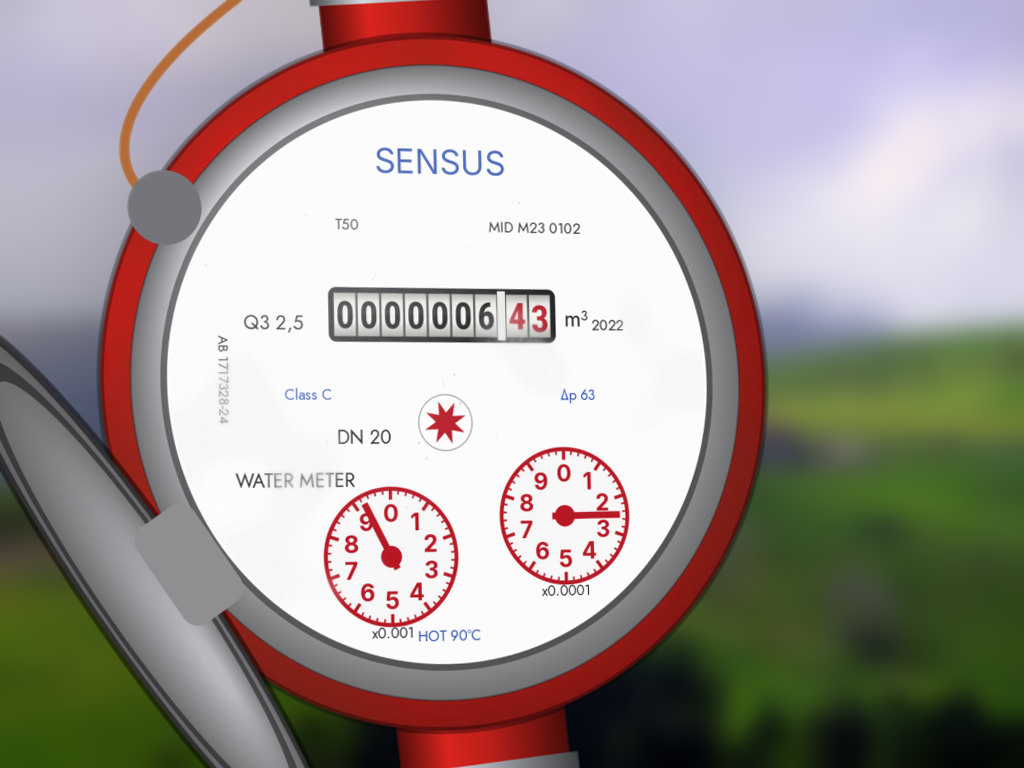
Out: 6.4292,m³
